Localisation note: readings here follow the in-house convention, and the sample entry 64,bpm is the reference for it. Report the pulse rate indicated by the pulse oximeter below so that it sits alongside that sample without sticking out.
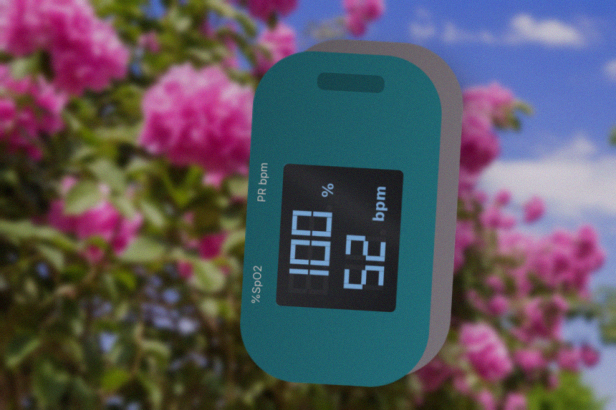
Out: 52,bpm
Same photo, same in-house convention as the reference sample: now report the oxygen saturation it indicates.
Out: 100,%
